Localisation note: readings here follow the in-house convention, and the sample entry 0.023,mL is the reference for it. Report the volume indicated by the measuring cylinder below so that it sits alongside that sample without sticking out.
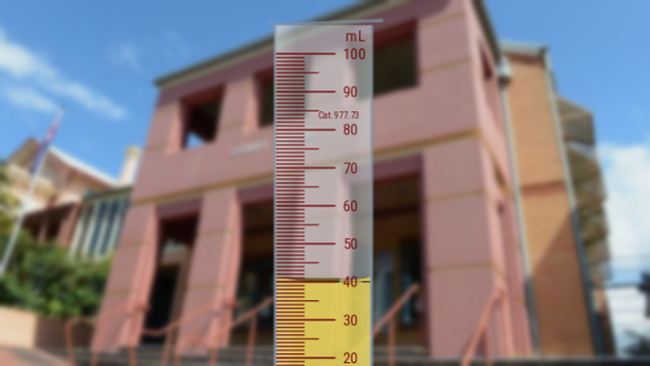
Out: 40,mL
